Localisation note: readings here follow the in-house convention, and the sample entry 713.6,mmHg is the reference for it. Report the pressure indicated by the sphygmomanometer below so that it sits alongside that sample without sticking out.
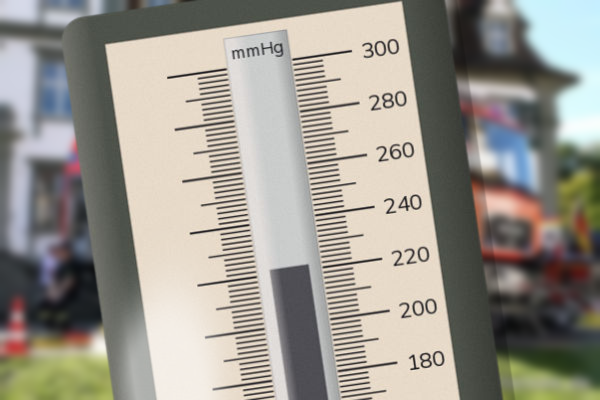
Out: 222,mmHg
